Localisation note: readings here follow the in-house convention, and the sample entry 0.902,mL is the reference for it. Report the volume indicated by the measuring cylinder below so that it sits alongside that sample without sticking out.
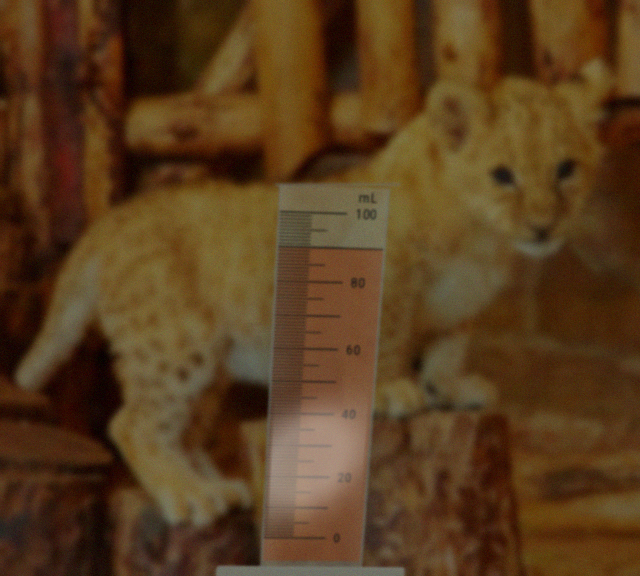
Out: 90,mL
